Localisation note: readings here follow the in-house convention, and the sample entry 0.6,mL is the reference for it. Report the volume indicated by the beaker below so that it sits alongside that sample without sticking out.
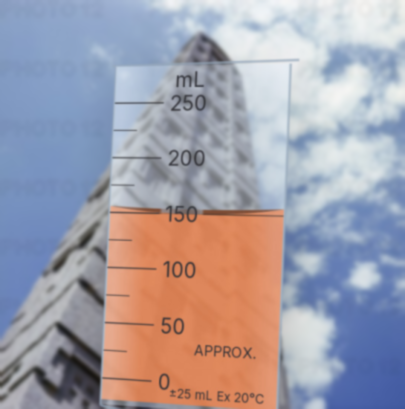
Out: 150,mL
